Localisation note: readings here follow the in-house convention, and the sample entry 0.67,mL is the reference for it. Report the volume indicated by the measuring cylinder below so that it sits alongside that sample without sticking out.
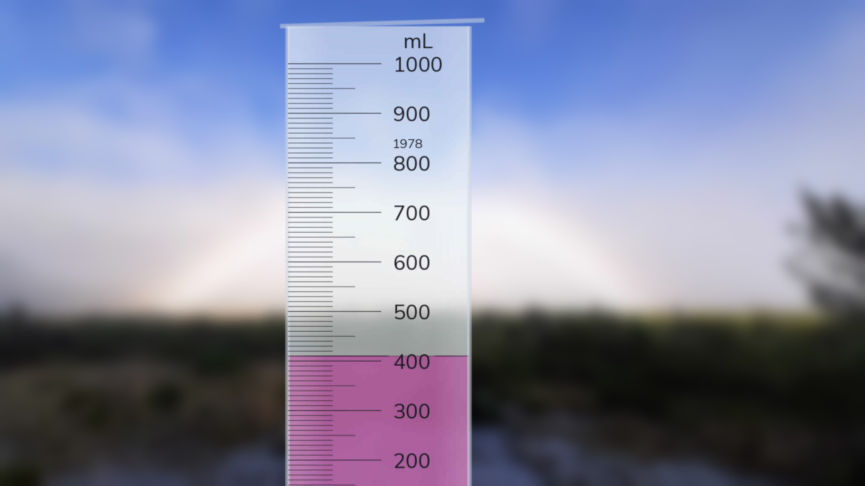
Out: 410,mL
